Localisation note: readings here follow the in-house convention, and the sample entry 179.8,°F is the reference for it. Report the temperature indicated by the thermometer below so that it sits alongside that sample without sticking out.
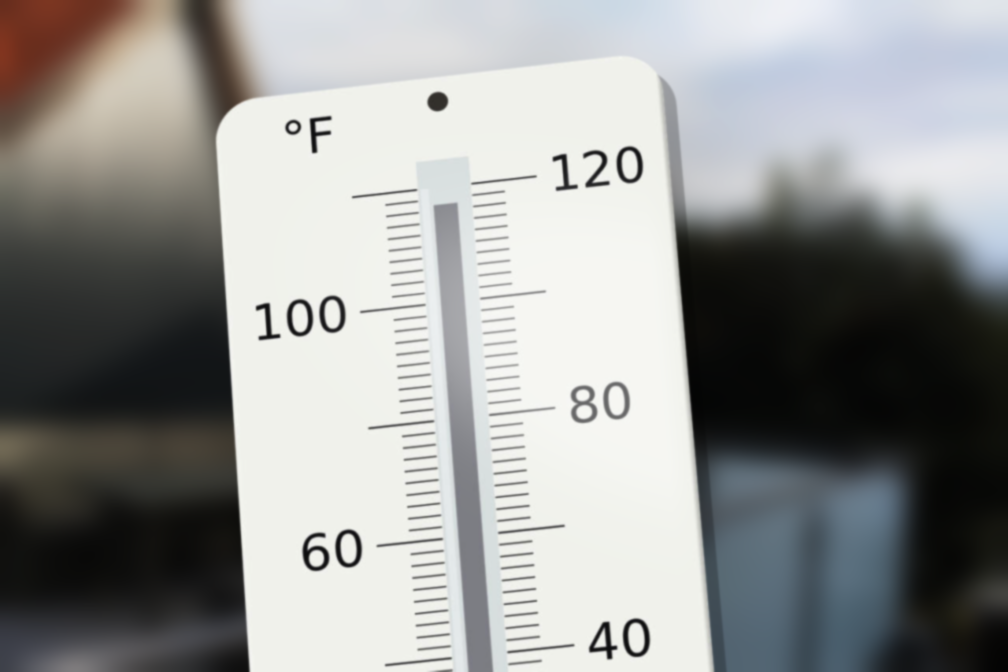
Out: 117,°F
